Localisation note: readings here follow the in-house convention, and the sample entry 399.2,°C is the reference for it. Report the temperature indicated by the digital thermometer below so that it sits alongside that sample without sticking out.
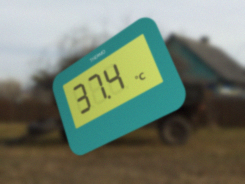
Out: 37.4,°C
